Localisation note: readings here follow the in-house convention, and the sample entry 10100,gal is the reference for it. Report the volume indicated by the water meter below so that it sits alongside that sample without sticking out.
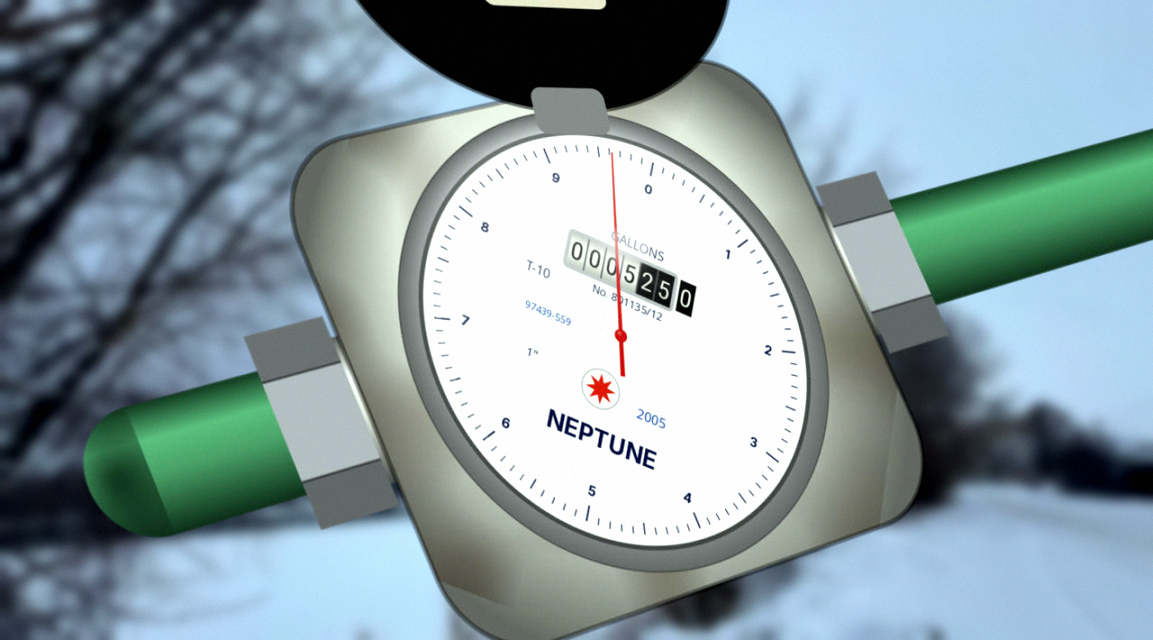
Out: 5249.6,gal
